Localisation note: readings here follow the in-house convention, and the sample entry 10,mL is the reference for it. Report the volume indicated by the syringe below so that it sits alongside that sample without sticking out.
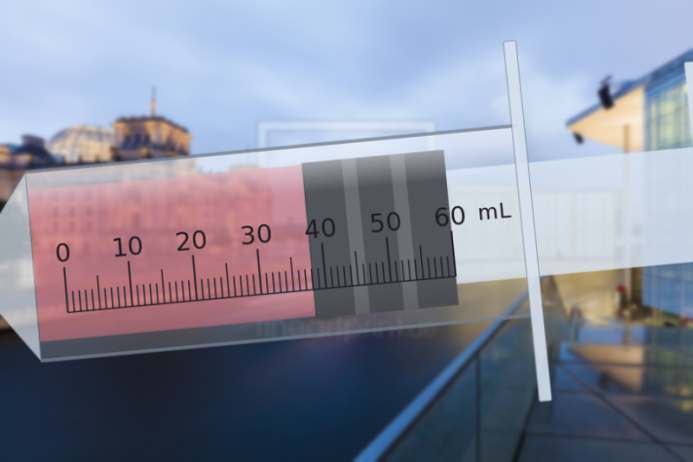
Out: 38,mL
